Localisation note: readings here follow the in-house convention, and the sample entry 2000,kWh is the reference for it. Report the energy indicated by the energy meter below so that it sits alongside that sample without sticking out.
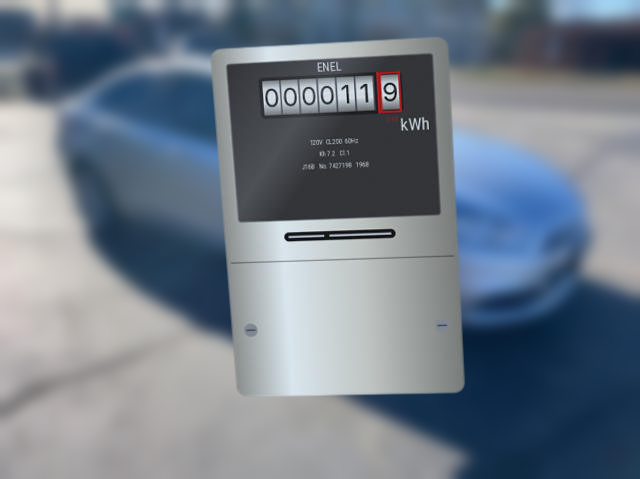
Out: 11.9,kWh
